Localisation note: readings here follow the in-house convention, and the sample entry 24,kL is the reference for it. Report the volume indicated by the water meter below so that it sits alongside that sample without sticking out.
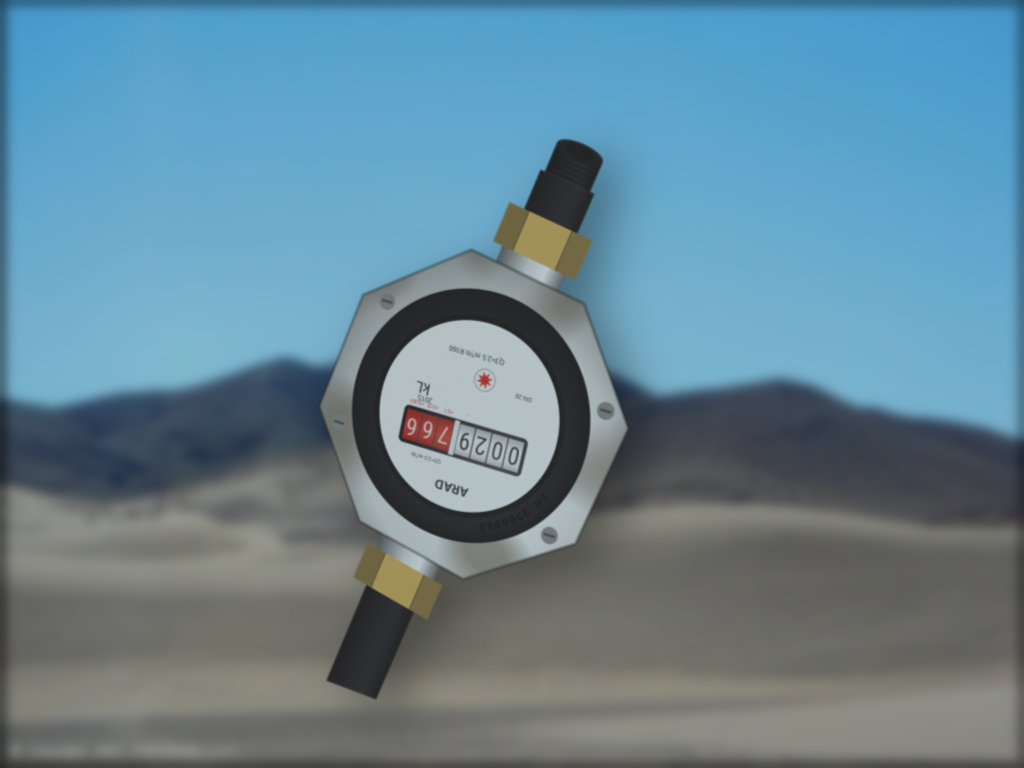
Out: 29.766,kL
